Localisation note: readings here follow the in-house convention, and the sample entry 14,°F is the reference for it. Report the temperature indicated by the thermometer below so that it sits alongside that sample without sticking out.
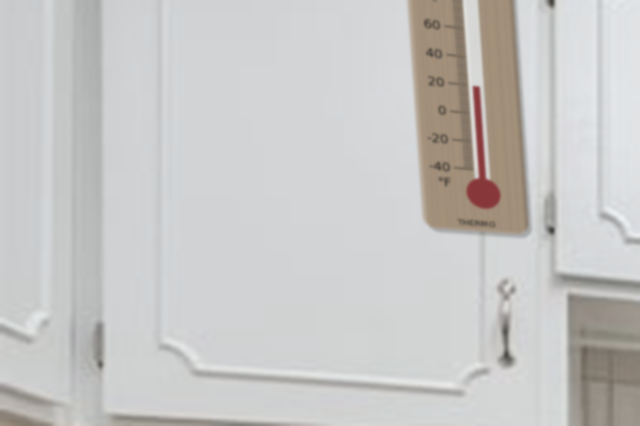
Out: 20,°F
